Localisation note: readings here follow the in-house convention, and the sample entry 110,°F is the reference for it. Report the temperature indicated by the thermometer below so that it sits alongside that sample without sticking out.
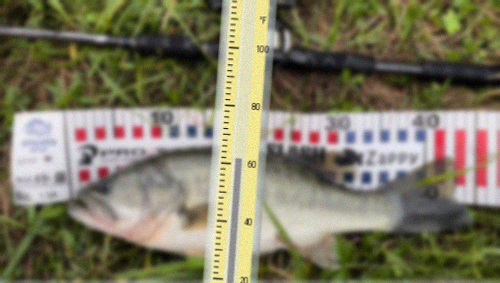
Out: 62,°F
